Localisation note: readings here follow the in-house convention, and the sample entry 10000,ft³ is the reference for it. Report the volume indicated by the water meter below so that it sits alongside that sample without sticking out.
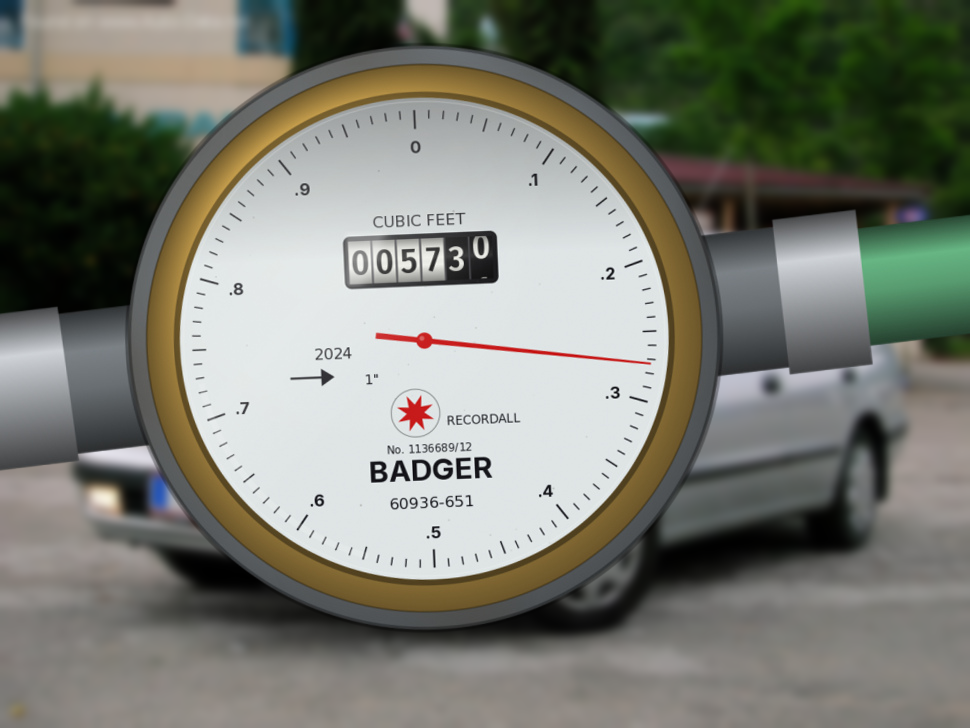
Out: 5730.27,ft³
